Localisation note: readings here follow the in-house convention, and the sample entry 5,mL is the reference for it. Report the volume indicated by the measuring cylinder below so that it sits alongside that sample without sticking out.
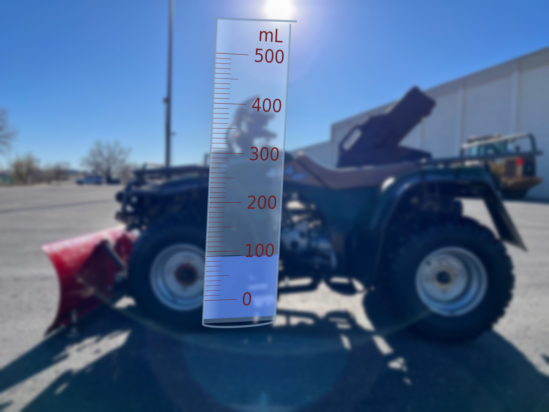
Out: 90,mL
